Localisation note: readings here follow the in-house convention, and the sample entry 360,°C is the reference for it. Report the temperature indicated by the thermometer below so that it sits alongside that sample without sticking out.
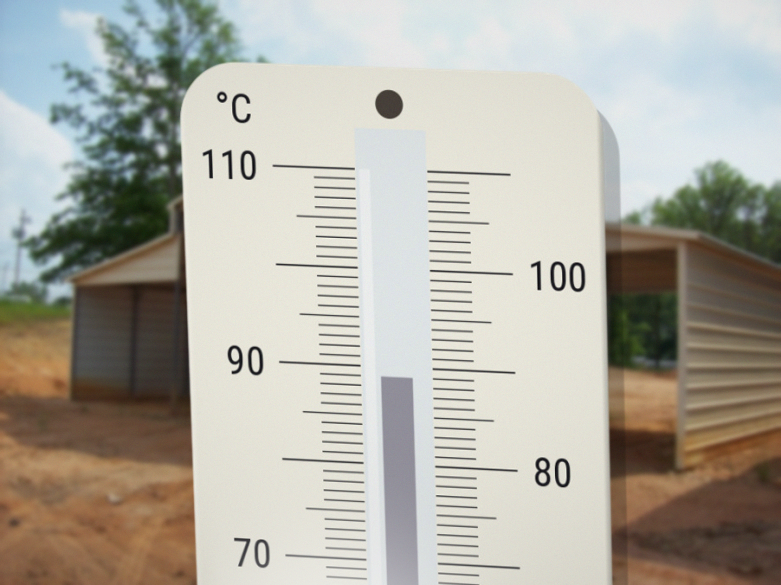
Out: 89,°C
